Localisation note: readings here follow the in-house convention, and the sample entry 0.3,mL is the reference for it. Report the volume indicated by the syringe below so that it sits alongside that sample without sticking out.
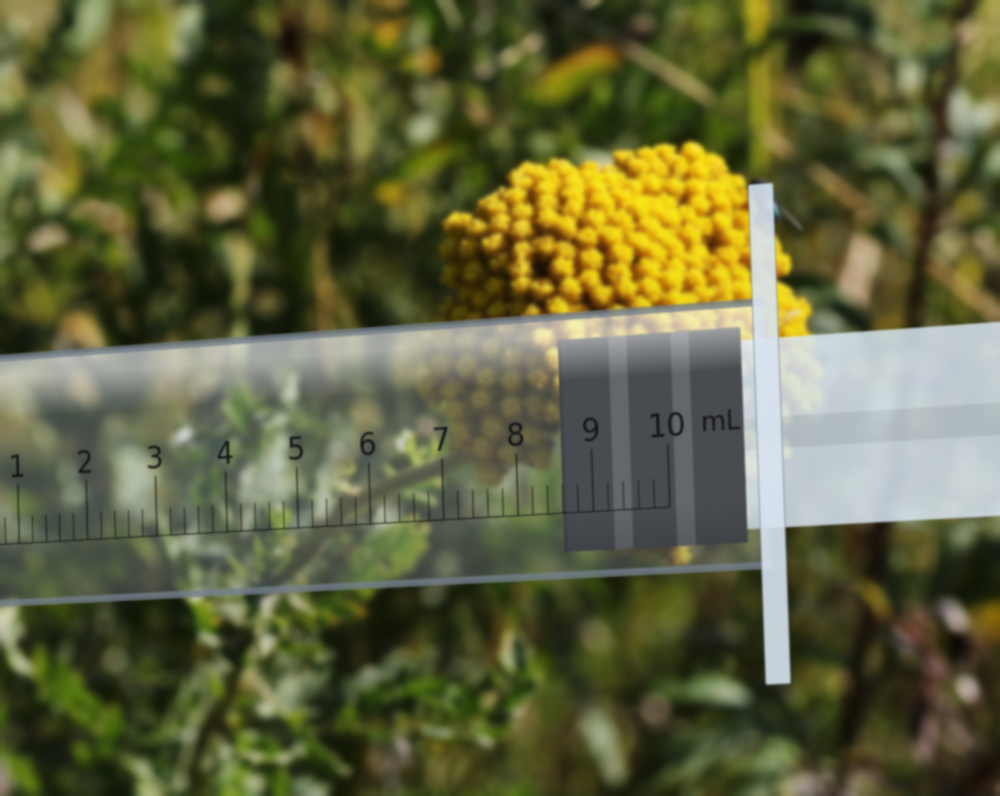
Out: 8.6,mL
